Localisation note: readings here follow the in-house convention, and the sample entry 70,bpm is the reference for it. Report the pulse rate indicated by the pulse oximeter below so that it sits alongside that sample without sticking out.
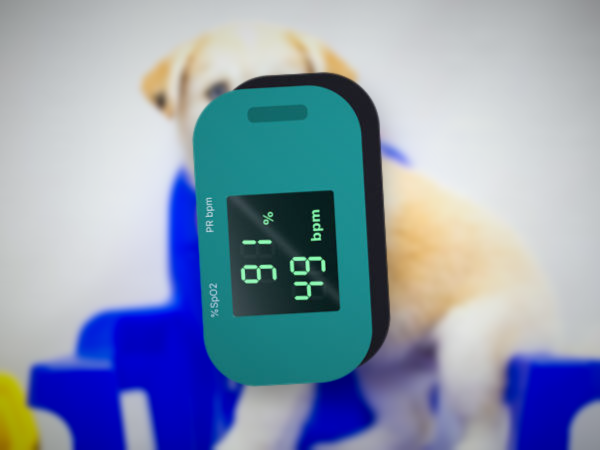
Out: 49,bpm
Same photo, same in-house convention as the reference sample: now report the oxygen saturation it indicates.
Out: 91,%
